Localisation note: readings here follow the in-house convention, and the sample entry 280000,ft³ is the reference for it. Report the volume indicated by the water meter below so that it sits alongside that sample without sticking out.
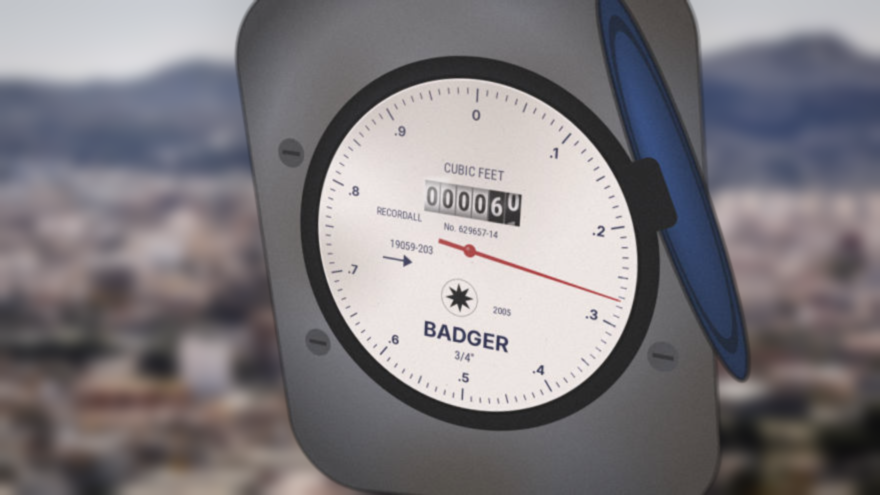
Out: 60.27,ft³
